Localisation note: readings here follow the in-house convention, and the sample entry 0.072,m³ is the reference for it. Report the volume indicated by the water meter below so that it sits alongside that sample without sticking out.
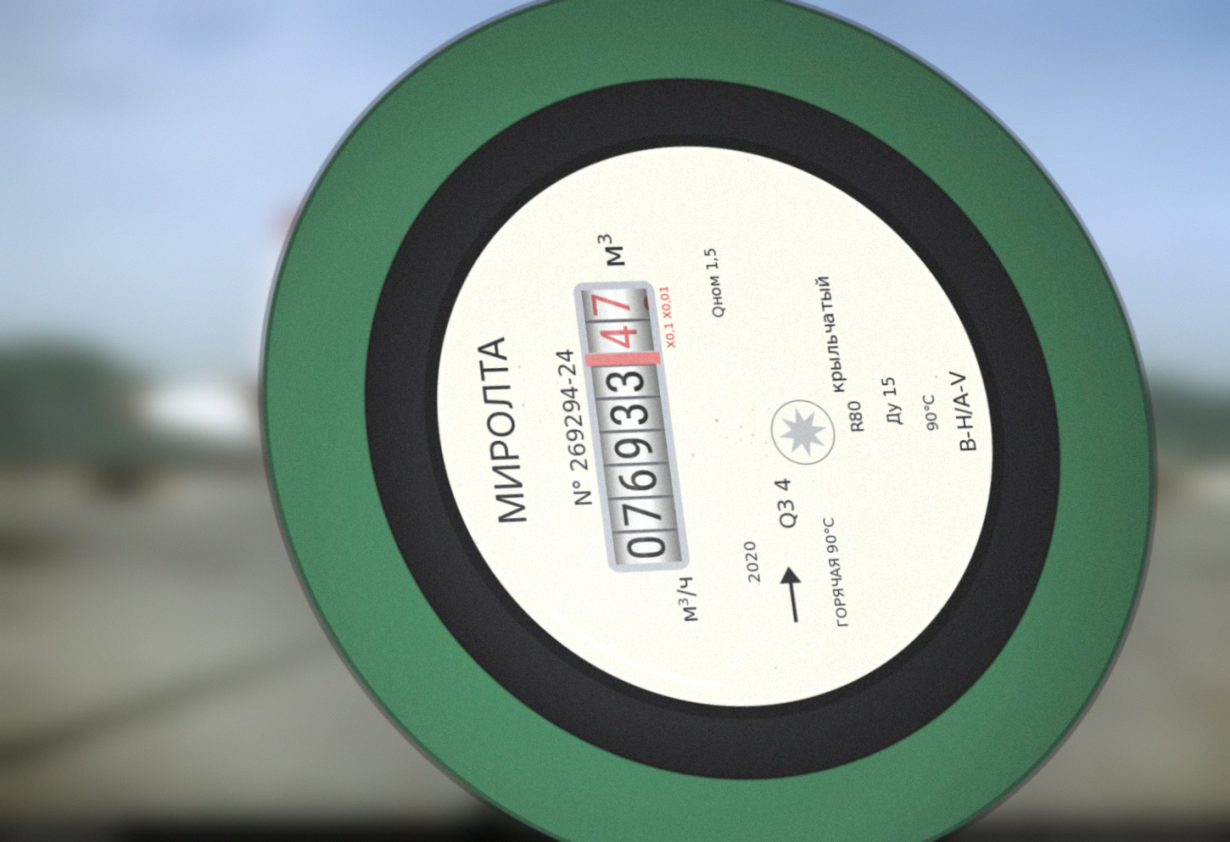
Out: 76933.47,m³
